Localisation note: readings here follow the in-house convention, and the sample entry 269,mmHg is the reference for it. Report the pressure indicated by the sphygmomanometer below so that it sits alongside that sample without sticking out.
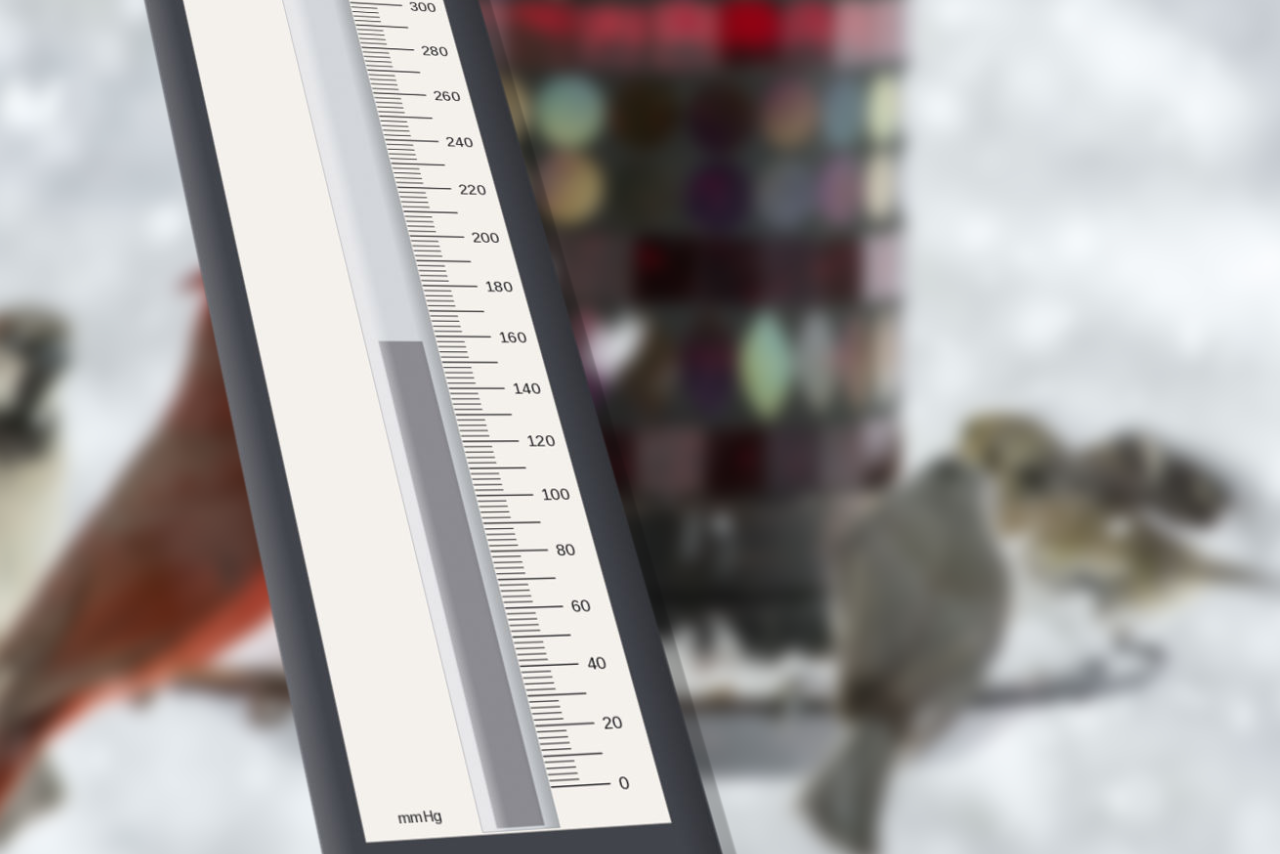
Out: 158,mmHg
